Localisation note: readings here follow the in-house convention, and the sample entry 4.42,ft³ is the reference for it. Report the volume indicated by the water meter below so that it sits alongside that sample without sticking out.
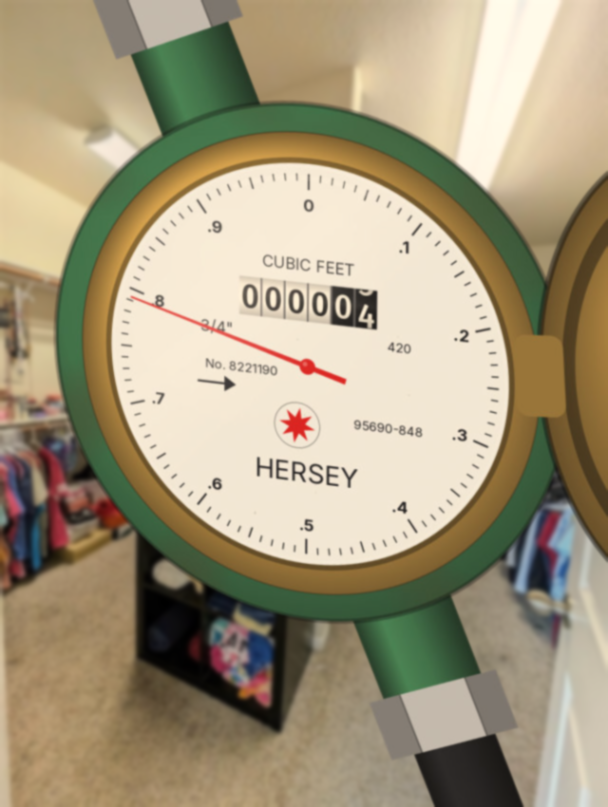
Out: 3.79,ft³
